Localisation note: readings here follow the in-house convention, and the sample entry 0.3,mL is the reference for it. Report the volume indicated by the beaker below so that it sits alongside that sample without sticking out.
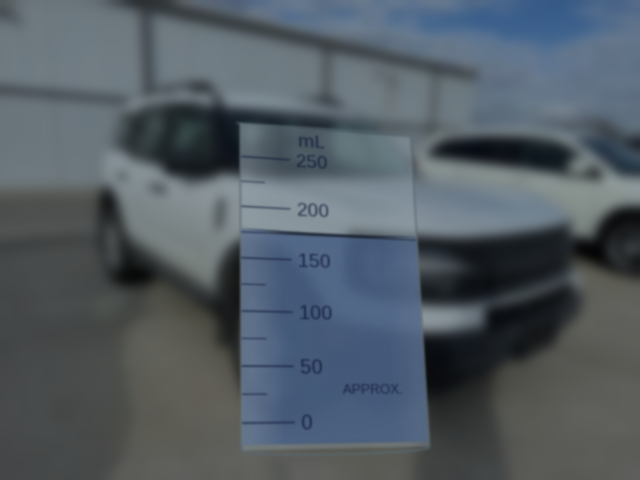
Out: 175,mL
